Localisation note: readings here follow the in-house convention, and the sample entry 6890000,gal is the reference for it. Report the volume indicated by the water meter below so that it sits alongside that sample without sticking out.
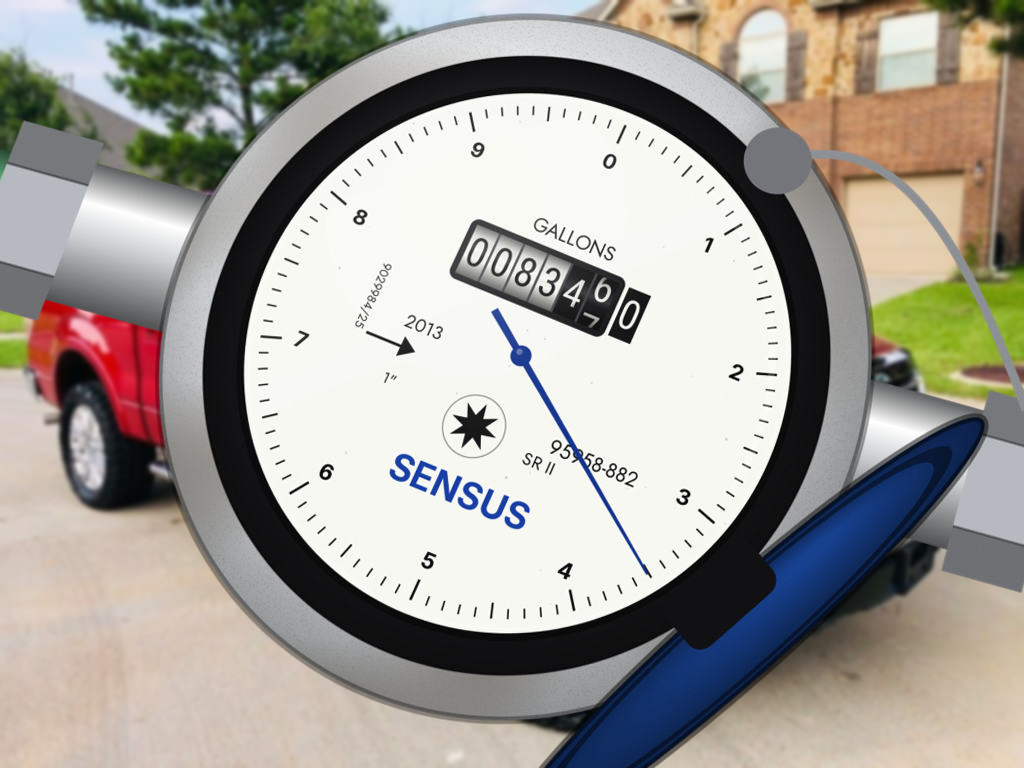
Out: 83463.5,gal
